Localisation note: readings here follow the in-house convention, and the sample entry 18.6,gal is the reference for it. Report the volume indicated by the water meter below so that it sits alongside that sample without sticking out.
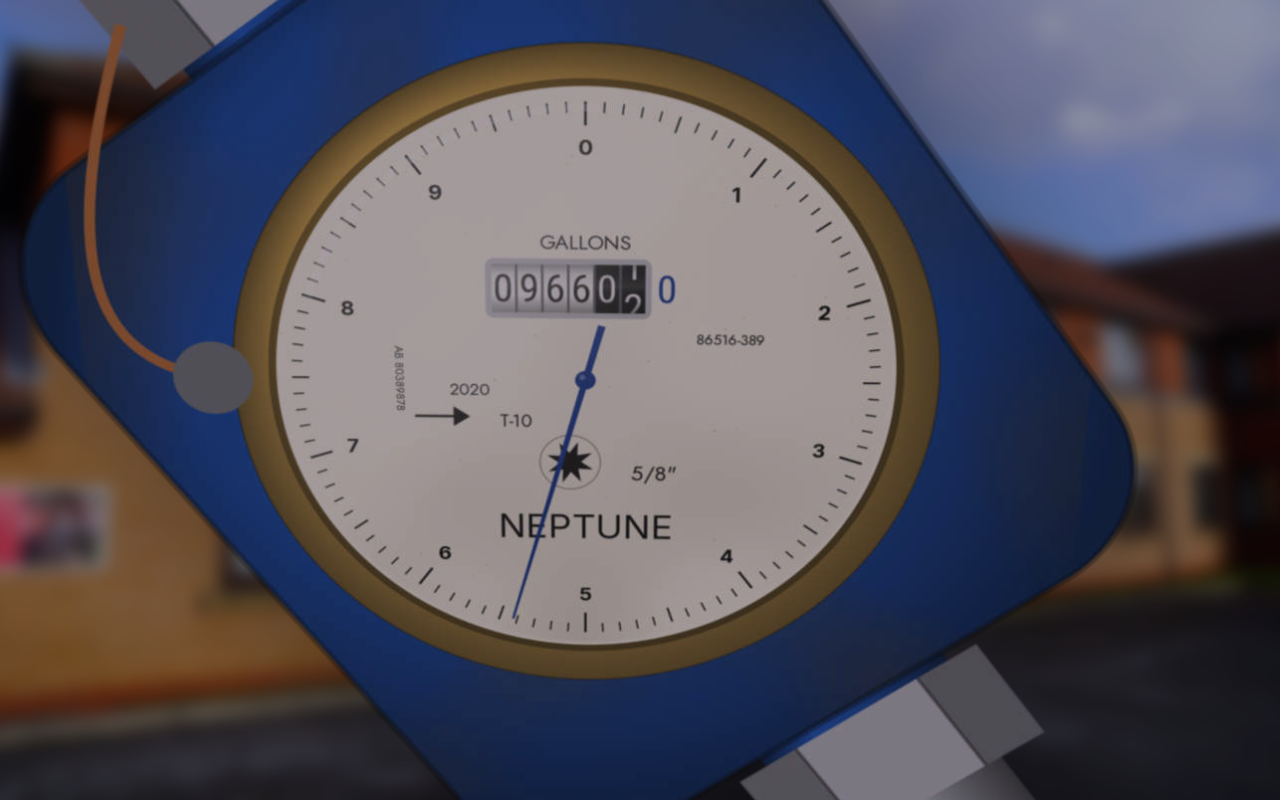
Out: 966015.4,gal
